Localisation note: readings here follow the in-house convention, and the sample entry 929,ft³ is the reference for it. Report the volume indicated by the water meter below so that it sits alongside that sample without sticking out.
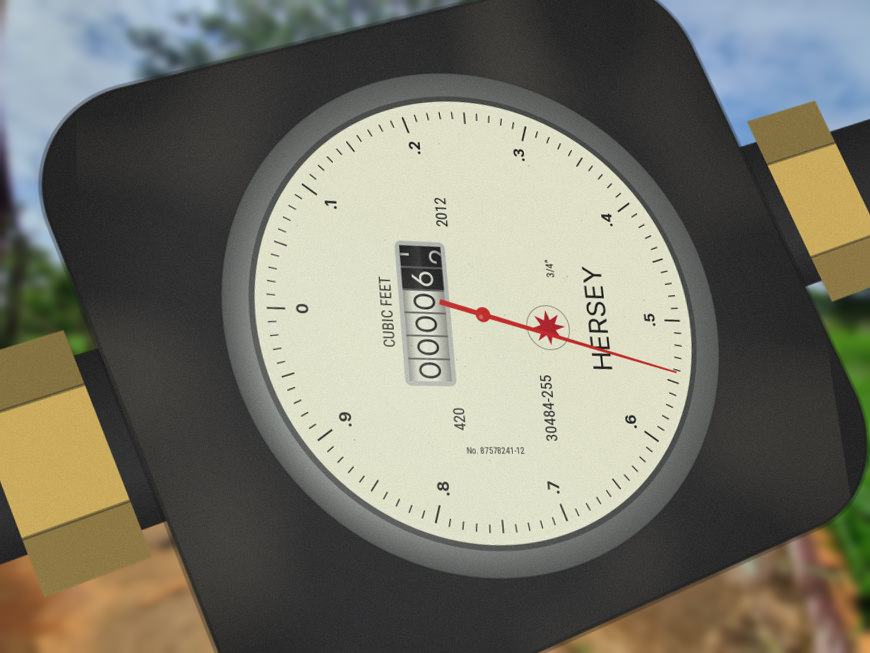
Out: 61.54,ft³
